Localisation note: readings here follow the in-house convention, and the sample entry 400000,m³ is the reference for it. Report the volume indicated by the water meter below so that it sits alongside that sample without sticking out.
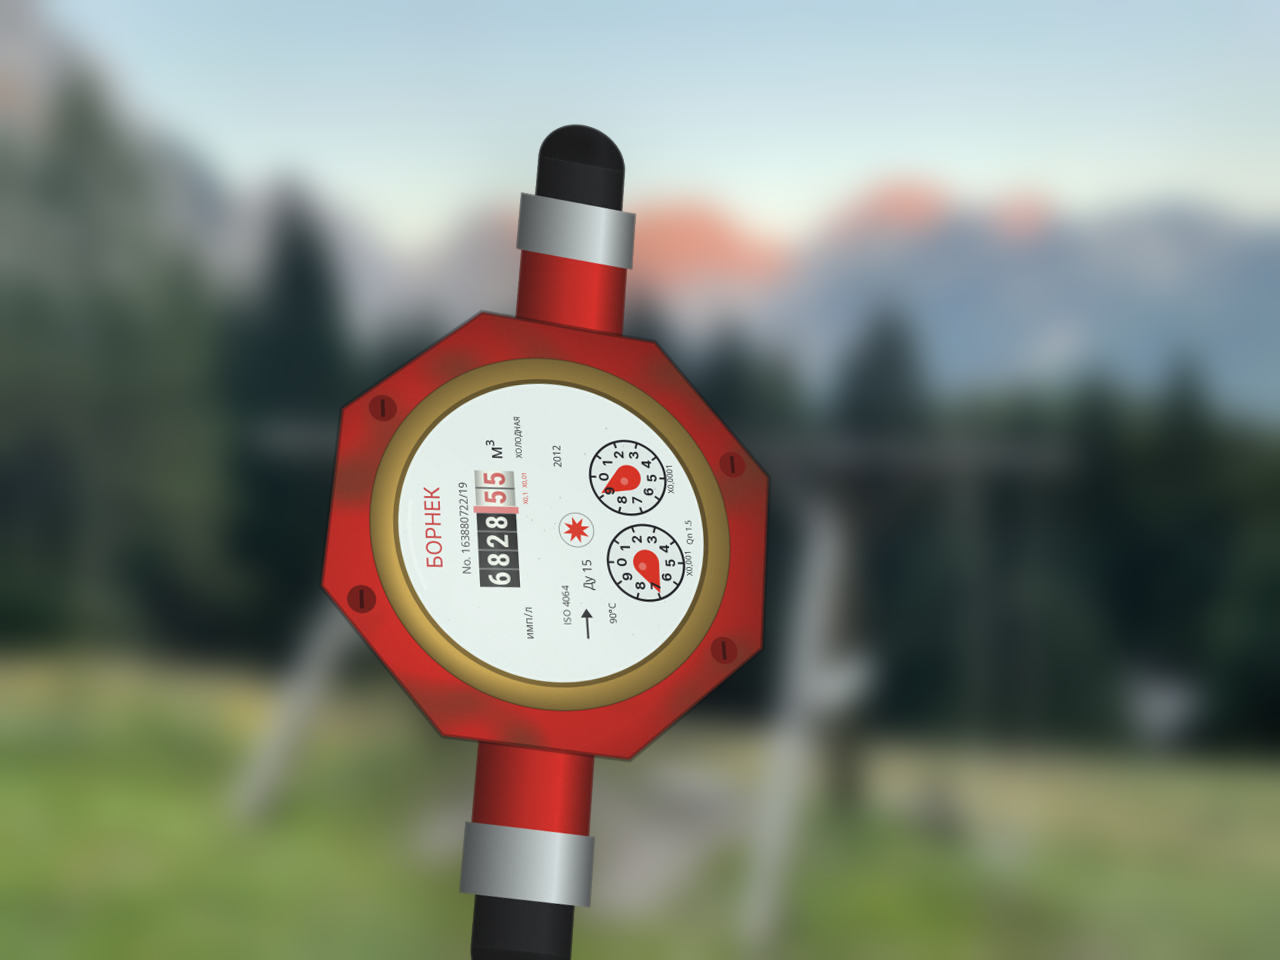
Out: 6828.5569,m³
